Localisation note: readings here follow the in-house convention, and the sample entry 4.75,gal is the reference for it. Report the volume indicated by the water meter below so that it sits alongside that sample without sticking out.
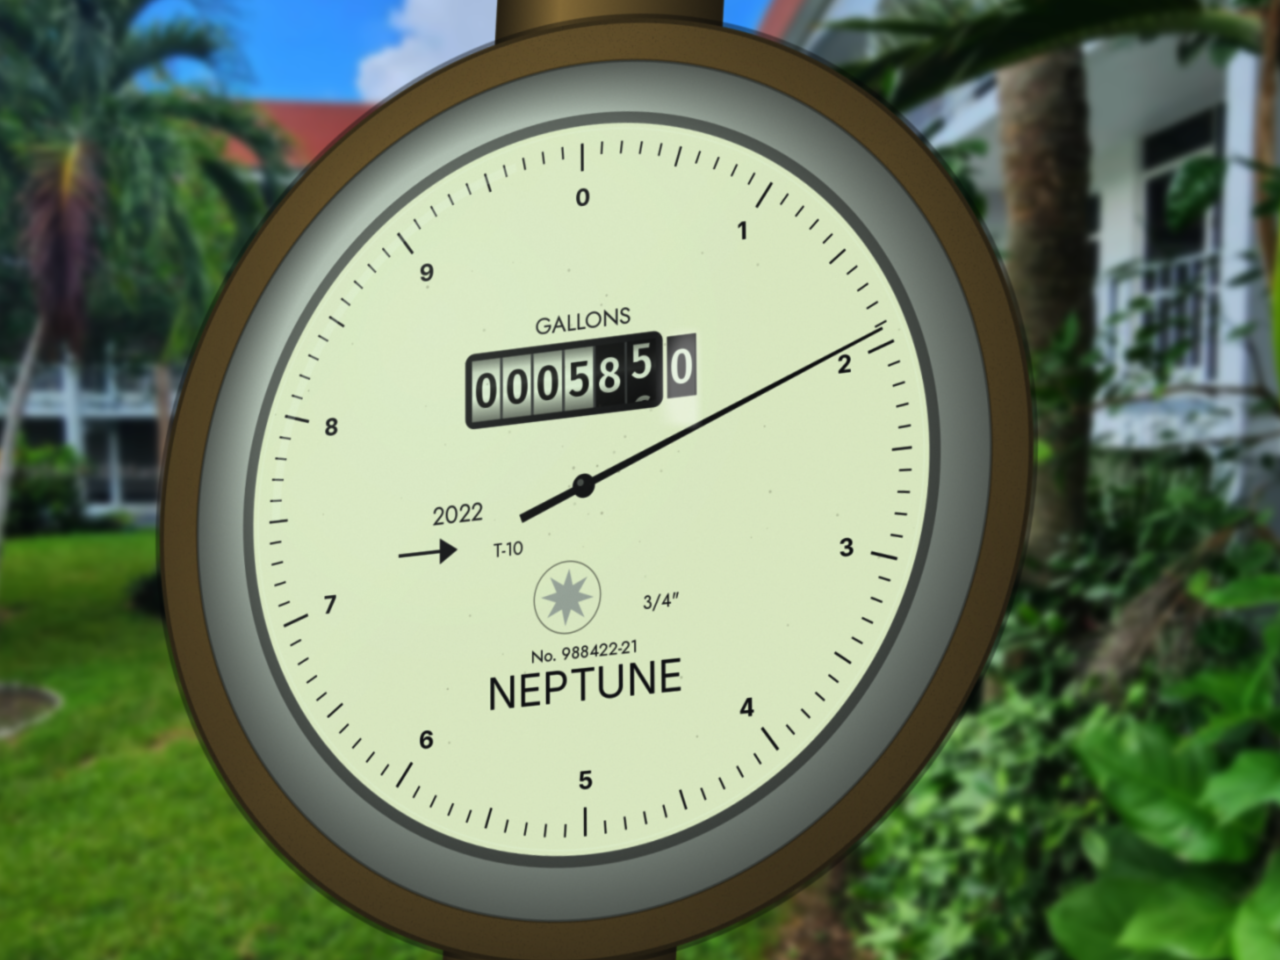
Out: 5851.9,gal
